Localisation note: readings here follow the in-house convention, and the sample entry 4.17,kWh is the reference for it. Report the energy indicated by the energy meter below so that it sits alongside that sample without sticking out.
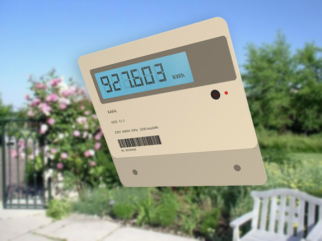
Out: 927.603,kWh
